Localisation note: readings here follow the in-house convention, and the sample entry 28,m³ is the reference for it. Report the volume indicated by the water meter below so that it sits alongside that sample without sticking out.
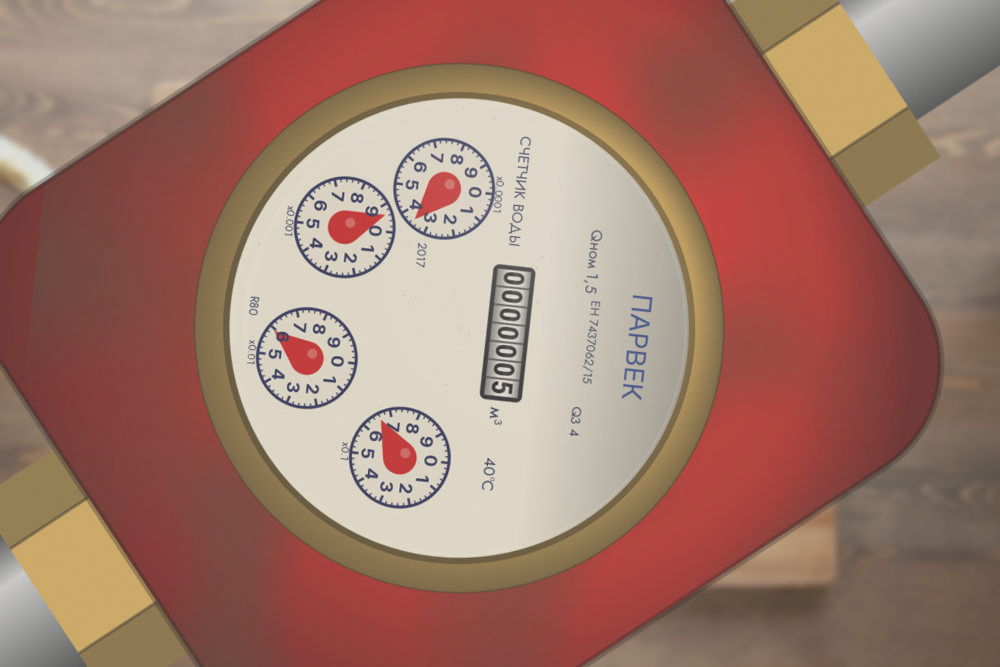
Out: 5.6593,m³
